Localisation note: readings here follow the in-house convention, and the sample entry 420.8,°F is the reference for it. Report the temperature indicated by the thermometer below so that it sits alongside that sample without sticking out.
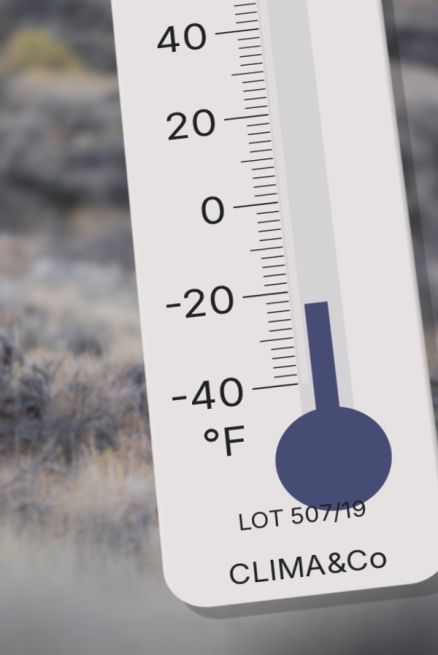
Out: -23,°F
